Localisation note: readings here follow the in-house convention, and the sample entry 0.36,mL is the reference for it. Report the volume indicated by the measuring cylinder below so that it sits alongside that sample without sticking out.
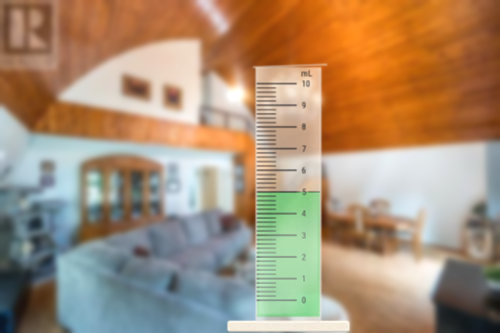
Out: 5,mL
